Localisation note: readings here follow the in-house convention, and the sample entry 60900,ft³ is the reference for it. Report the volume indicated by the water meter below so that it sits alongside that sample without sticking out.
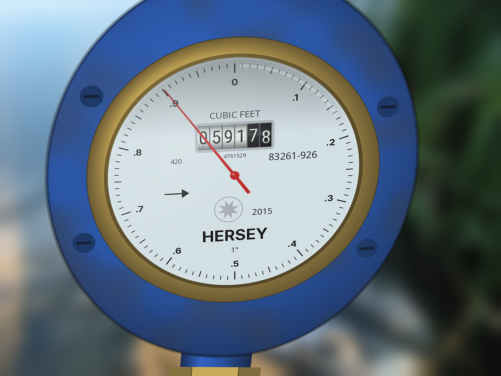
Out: 59177.90,ft³
